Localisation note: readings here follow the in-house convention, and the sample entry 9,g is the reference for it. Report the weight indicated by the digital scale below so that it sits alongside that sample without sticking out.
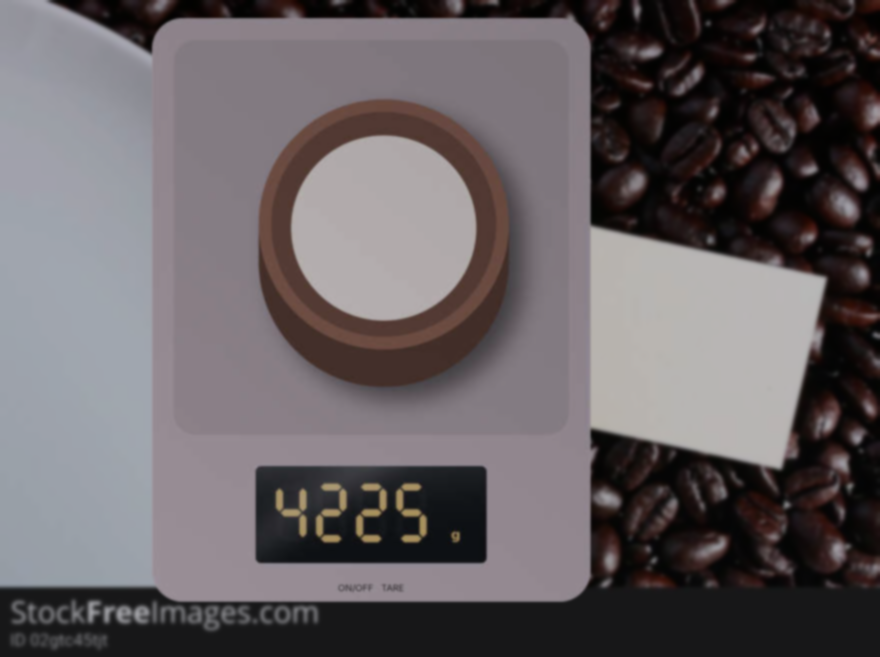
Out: 4225,g
